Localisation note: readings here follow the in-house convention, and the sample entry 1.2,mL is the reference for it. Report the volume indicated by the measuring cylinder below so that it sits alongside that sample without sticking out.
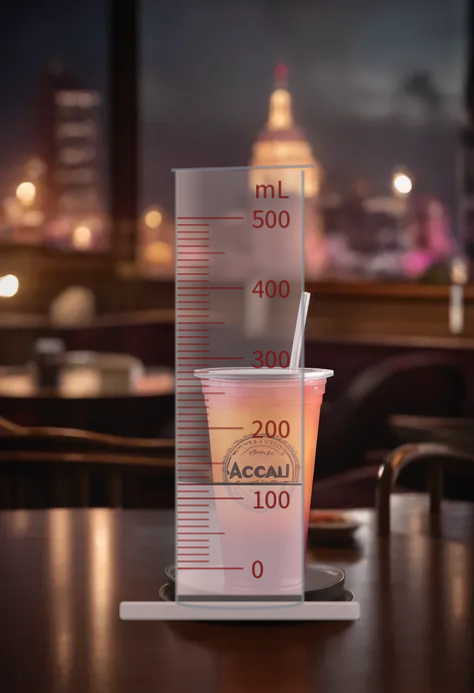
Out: 120,mL
